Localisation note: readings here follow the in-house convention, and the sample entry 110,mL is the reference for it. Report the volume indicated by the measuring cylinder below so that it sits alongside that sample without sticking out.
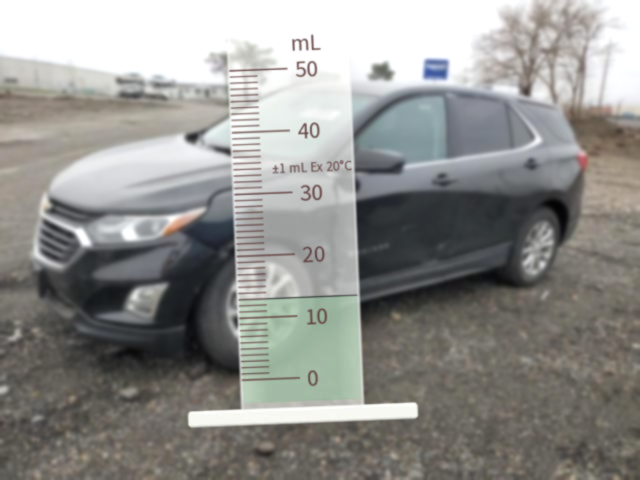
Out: 13,mL
